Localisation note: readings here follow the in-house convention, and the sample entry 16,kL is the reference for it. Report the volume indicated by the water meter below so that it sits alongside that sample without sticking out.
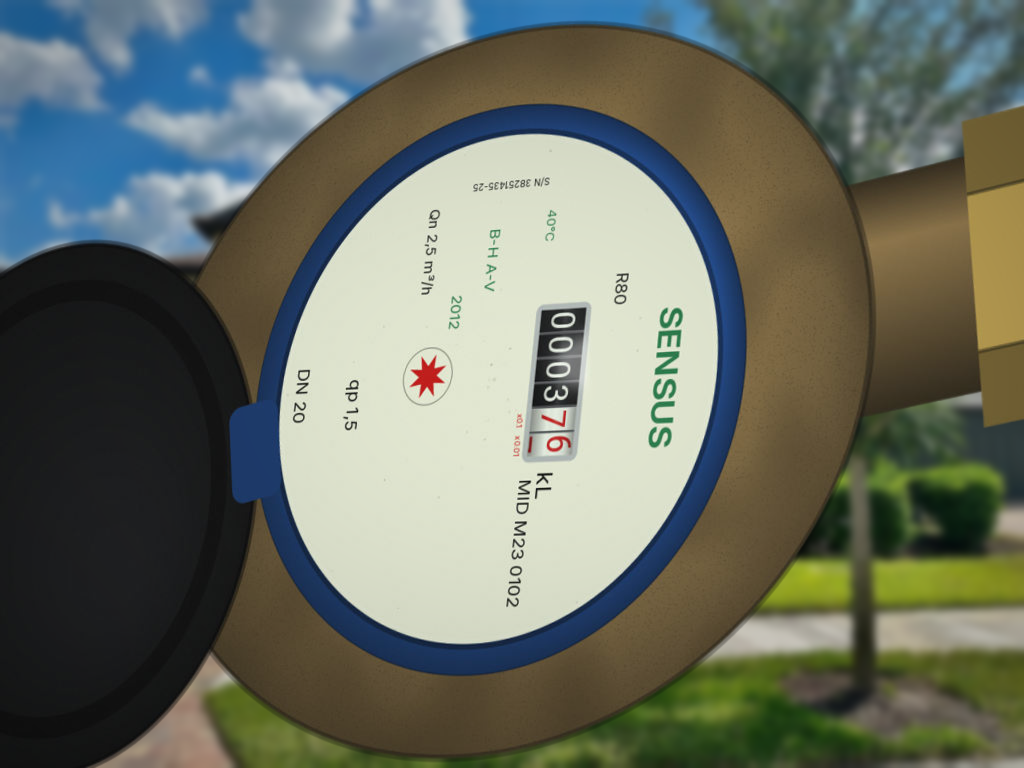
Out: 3.76,kL
